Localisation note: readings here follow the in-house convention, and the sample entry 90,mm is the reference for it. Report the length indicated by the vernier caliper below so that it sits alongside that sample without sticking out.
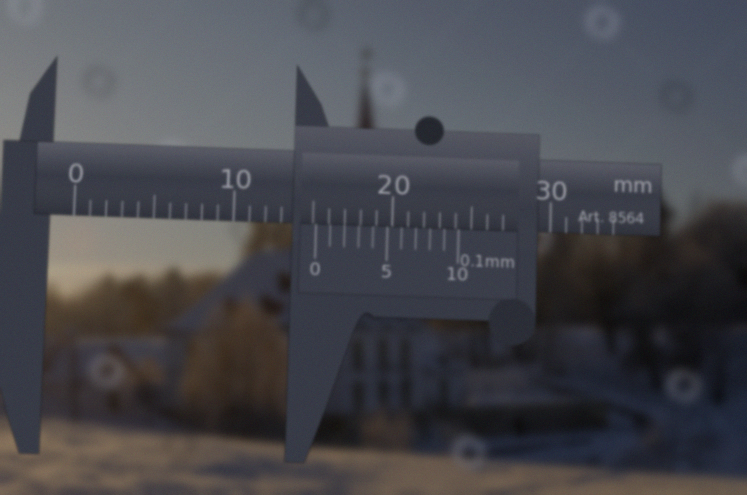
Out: 15.2,mm
